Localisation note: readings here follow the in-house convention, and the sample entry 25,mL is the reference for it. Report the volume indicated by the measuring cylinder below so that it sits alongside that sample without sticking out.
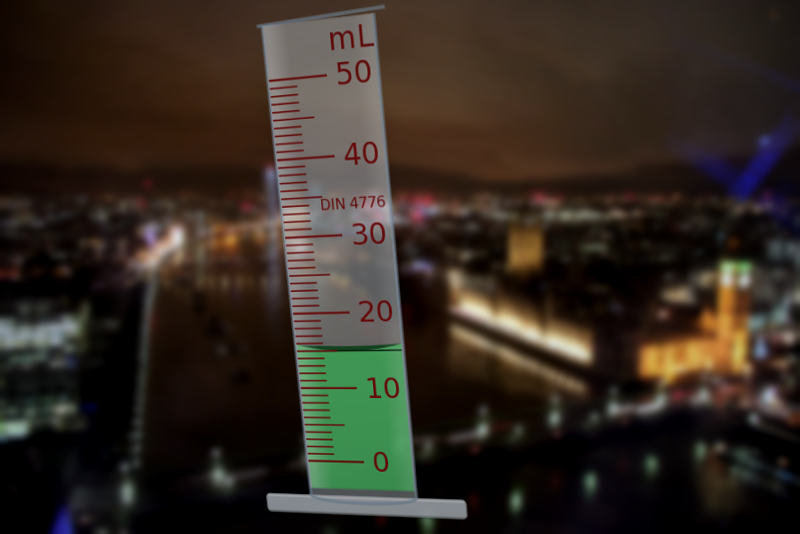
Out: 15,mL
